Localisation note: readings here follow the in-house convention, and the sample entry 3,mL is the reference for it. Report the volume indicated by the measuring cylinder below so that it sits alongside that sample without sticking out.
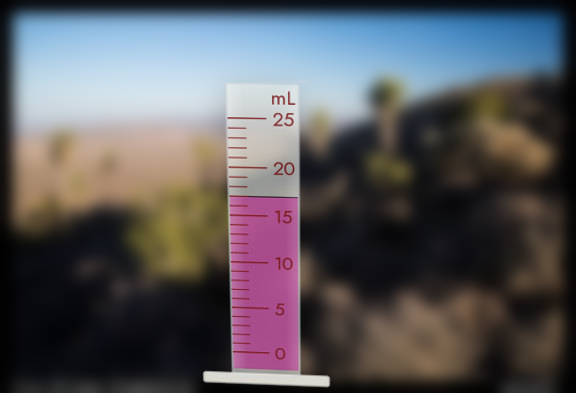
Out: 17,mL
